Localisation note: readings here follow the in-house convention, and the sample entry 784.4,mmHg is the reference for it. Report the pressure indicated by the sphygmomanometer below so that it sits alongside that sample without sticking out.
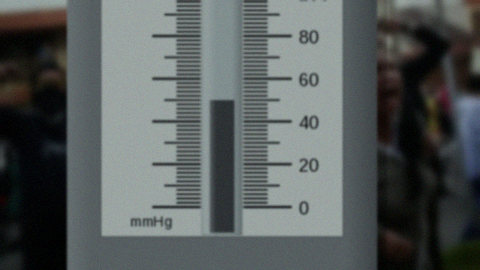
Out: 50,mmHg
